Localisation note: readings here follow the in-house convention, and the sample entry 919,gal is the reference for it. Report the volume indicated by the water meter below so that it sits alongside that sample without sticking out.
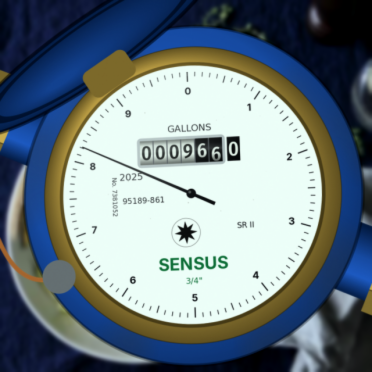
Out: 9658.2,gal
